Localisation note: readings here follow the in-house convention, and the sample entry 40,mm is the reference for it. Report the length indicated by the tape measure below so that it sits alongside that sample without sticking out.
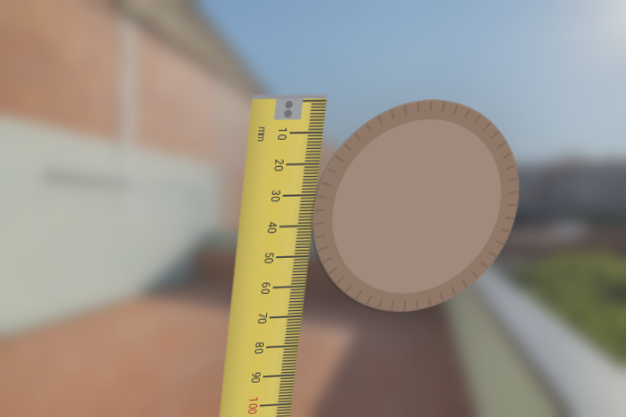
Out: 70,mm
